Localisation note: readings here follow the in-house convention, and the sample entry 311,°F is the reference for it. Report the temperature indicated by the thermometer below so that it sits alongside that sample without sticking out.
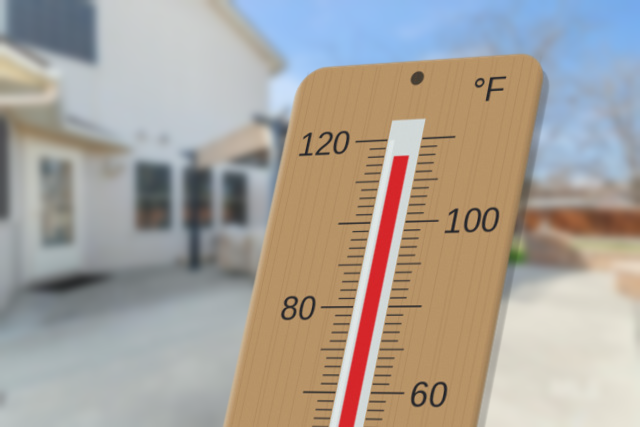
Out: 116,°F
